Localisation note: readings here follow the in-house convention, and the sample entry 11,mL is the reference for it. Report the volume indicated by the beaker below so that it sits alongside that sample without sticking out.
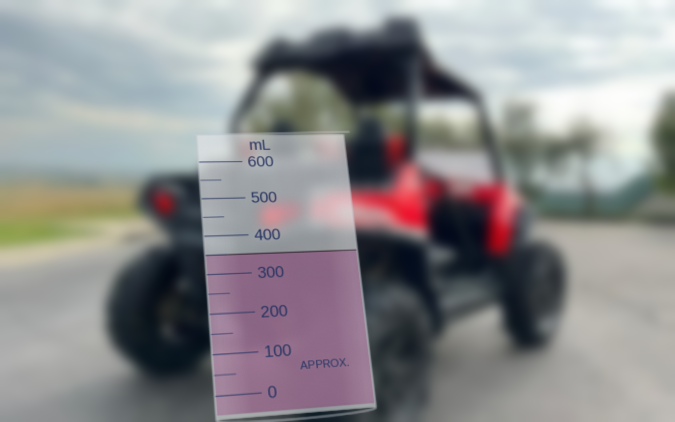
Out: 350,mL
